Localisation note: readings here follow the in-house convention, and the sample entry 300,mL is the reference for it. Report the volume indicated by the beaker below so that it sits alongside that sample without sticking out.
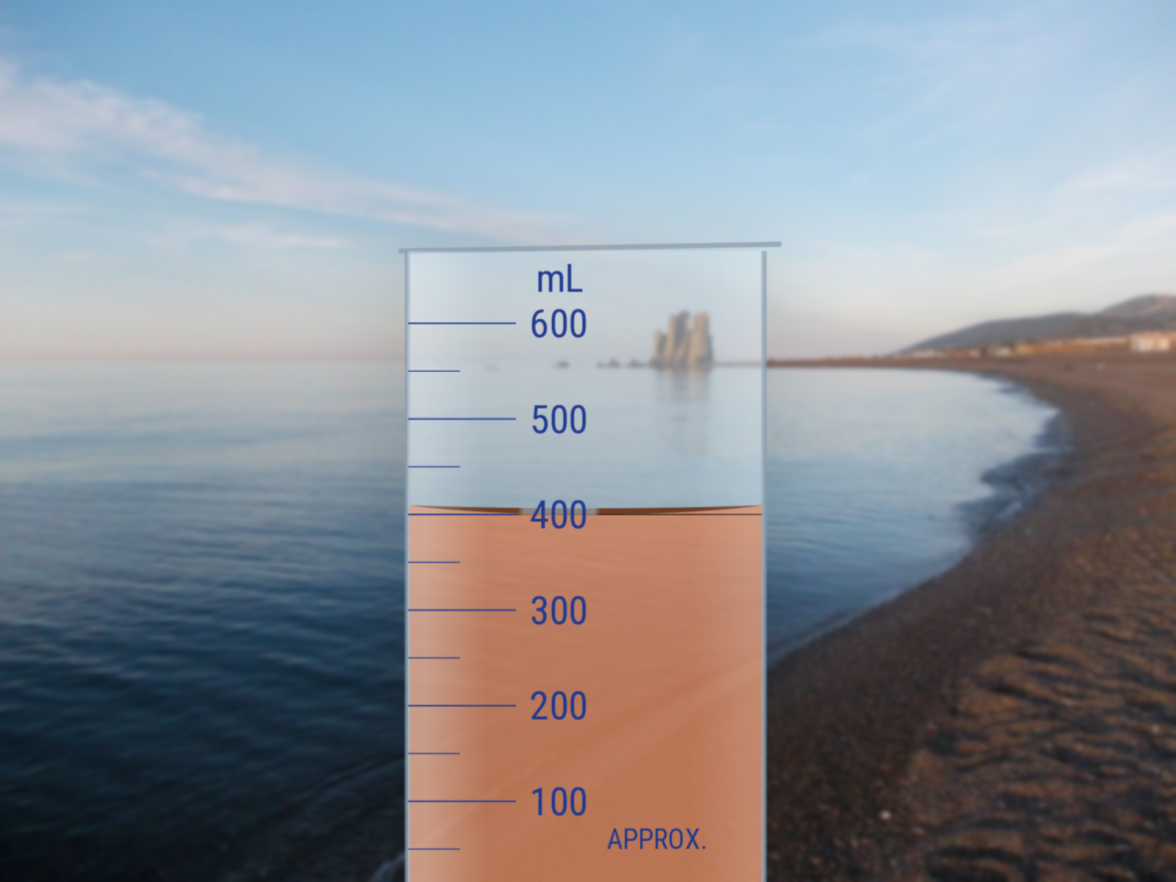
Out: 400,mL
